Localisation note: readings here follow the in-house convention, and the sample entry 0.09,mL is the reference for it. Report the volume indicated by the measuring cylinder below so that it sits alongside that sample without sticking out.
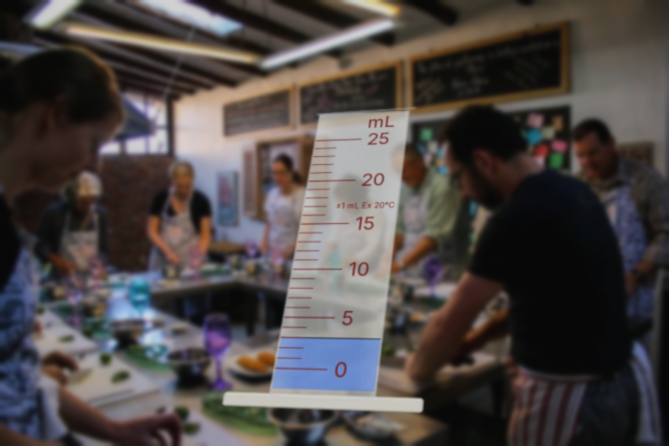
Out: 3,mL
